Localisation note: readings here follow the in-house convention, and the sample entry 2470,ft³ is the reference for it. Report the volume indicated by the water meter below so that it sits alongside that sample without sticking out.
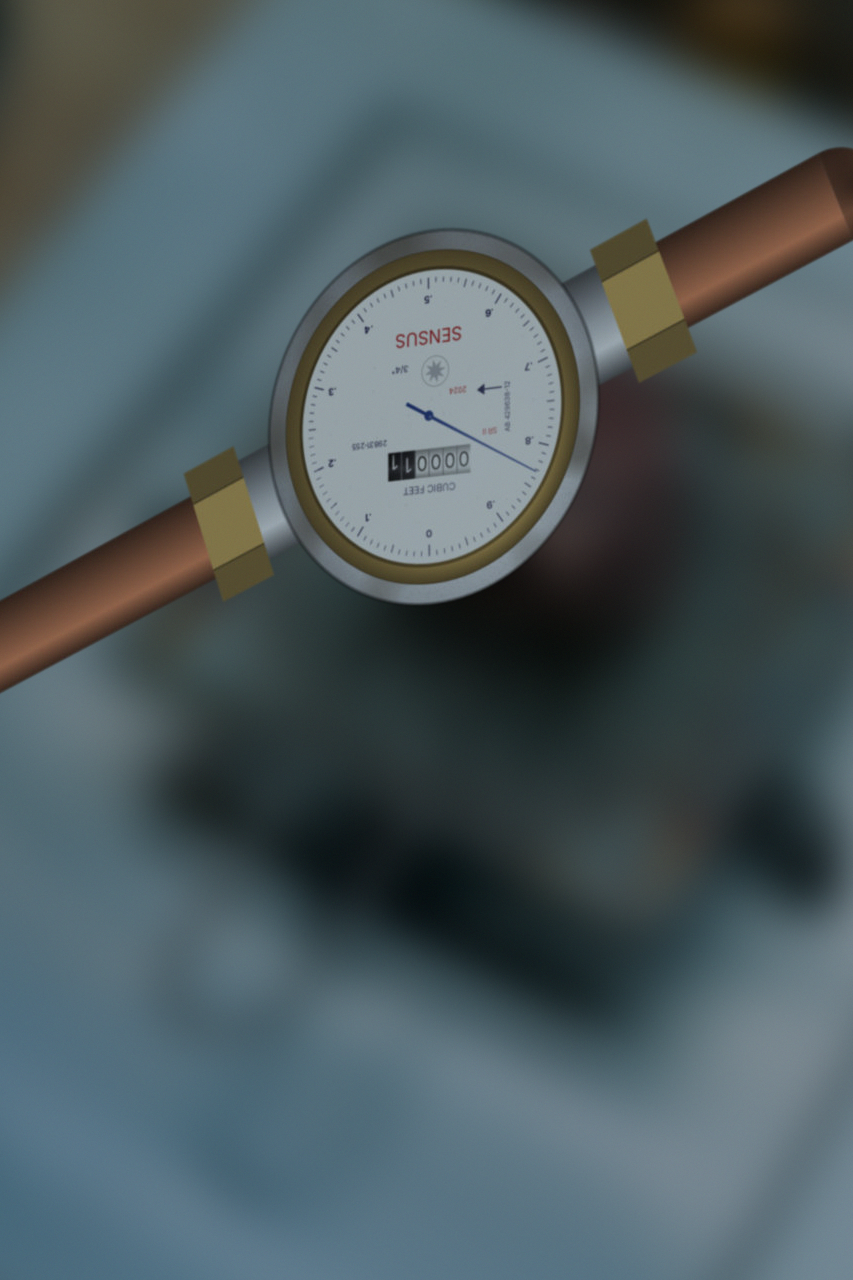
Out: 10.83,ft³
